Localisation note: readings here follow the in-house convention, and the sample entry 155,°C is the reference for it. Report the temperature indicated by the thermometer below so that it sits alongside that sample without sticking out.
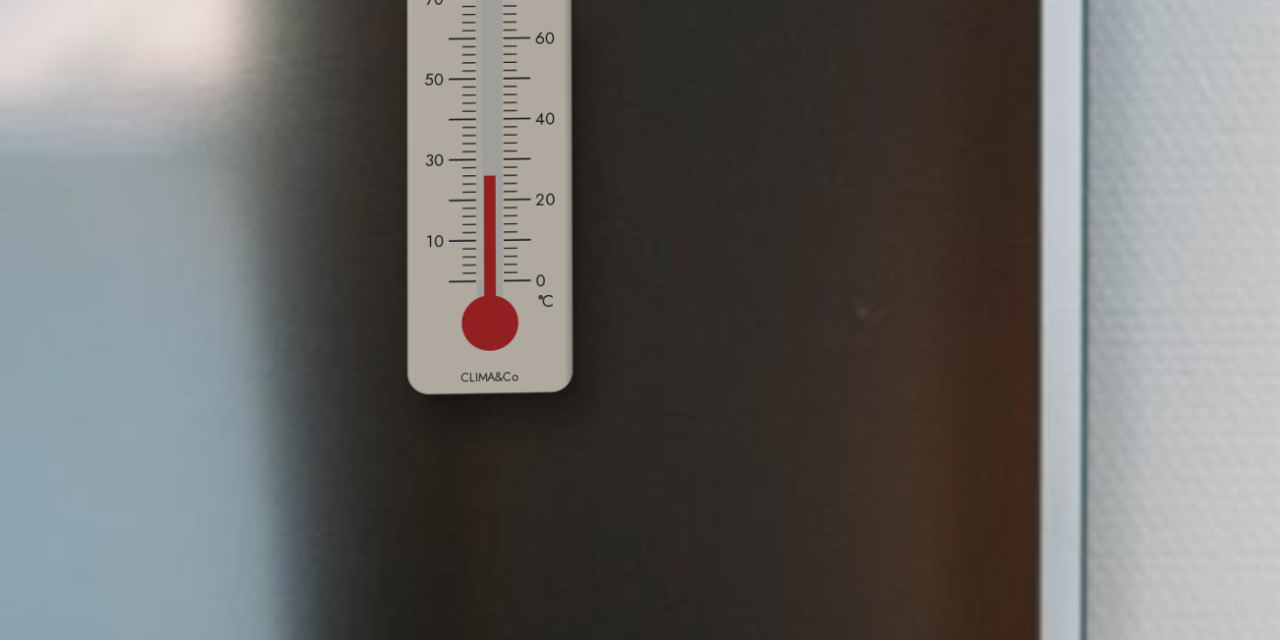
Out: 26,°C
